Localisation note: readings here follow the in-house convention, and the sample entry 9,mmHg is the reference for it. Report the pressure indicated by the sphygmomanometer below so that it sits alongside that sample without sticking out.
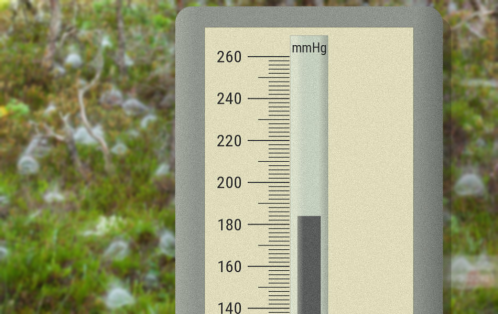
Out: 184,mmHg
